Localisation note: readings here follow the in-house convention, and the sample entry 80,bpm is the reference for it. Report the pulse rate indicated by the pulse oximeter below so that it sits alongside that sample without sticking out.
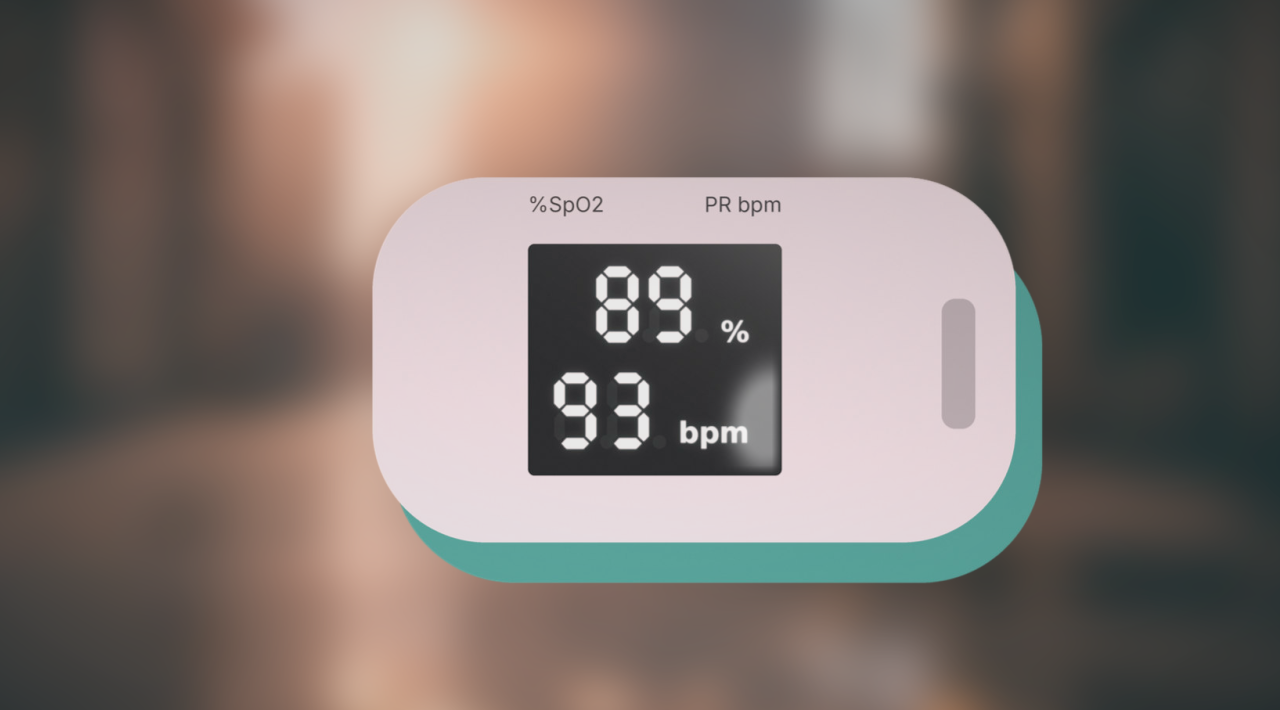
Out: 93,bpm
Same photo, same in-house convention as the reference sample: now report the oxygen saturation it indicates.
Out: 89,%
